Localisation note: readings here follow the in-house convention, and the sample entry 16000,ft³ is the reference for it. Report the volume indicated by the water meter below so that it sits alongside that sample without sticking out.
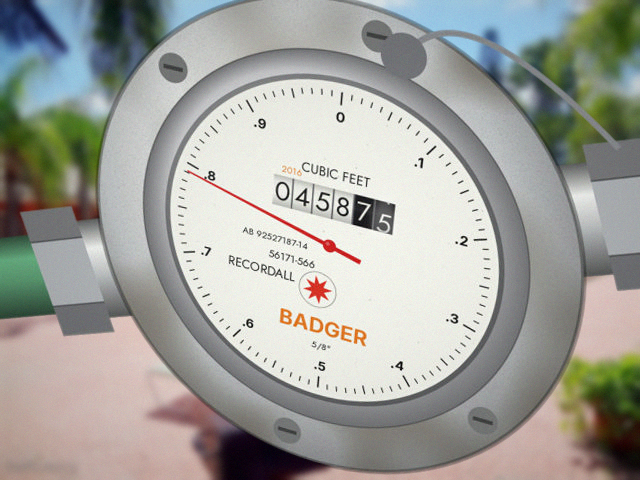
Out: 45874.79,ft³
